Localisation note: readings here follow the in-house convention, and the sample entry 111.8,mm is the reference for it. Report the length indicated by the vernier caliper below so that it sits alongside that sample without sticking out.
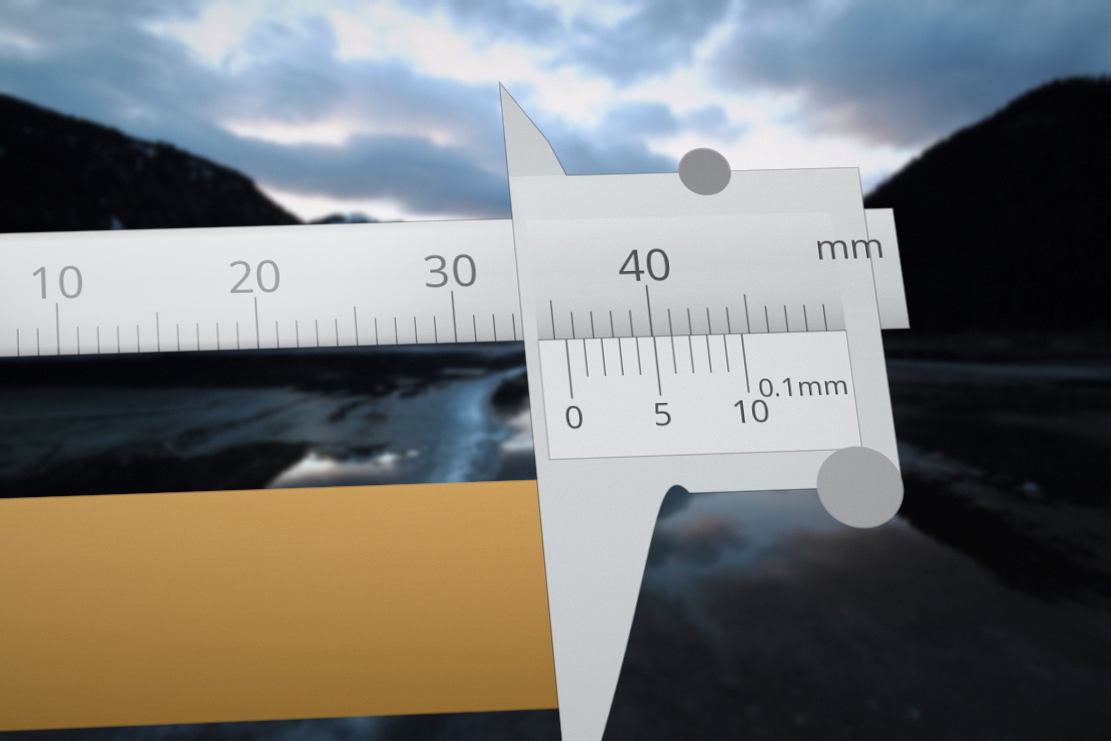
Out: 35.6,mm
